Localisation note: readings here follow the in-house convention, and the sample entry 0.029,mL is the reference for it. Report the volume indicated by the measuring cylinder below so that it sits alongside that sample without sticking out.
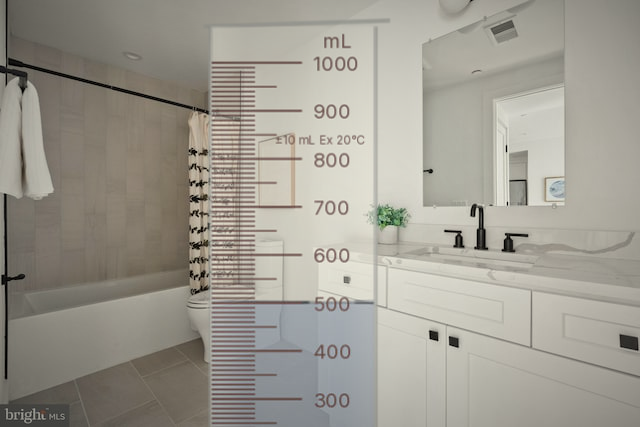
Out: 500,mL
